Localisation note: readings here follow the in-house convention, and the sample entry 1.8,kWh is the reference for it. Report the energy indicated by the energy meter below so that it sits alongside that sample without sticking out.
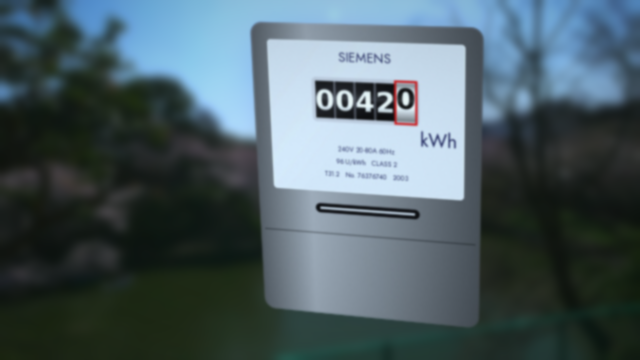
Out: 42.0,kWh
